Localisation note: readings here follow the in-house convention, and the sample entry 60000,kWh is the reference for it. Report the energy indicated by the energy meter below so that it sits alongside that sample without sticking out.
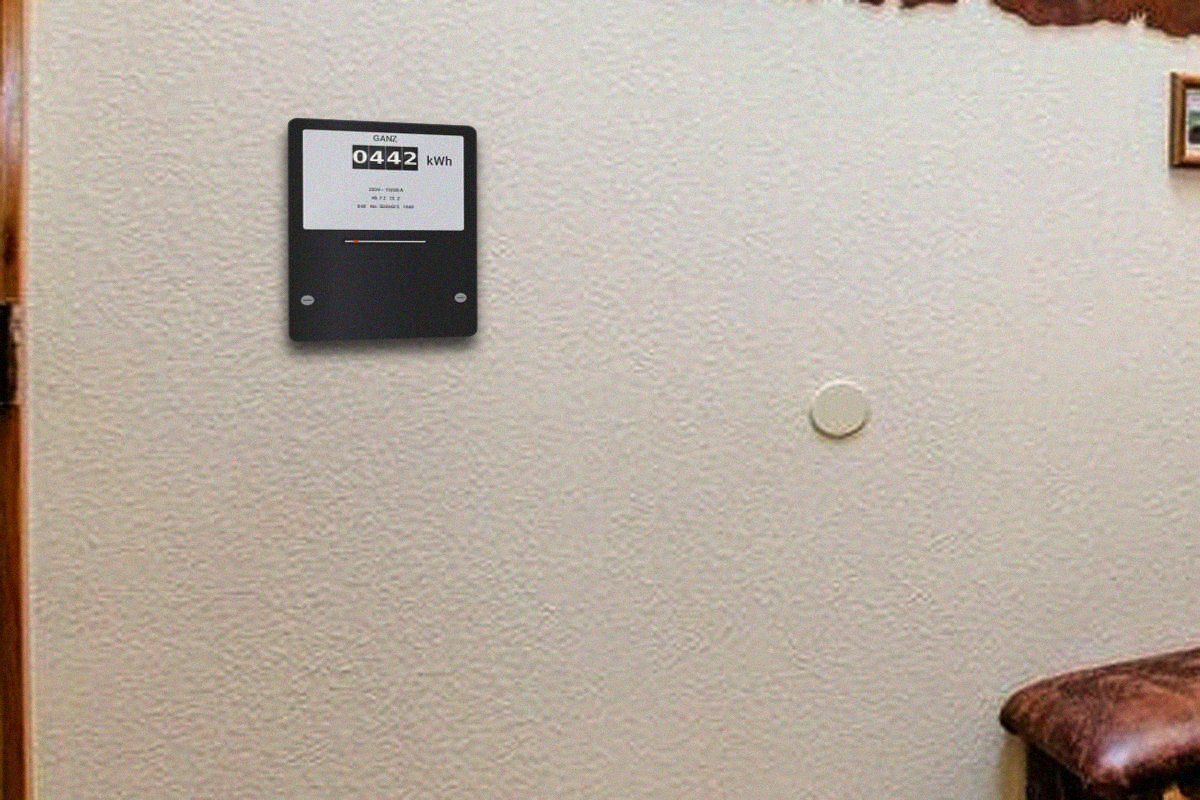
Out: 442,kWh
